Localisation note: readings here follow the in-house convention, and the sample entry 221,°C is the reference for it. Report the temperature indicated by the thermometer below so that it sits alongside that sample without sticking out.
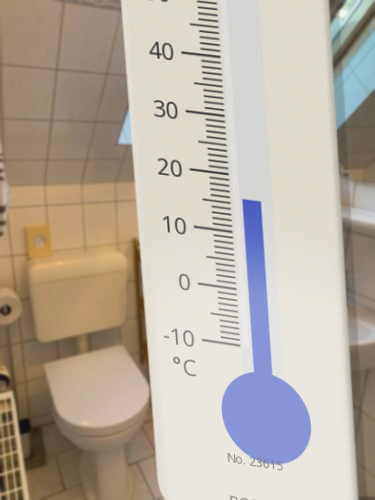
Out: 16,°C
